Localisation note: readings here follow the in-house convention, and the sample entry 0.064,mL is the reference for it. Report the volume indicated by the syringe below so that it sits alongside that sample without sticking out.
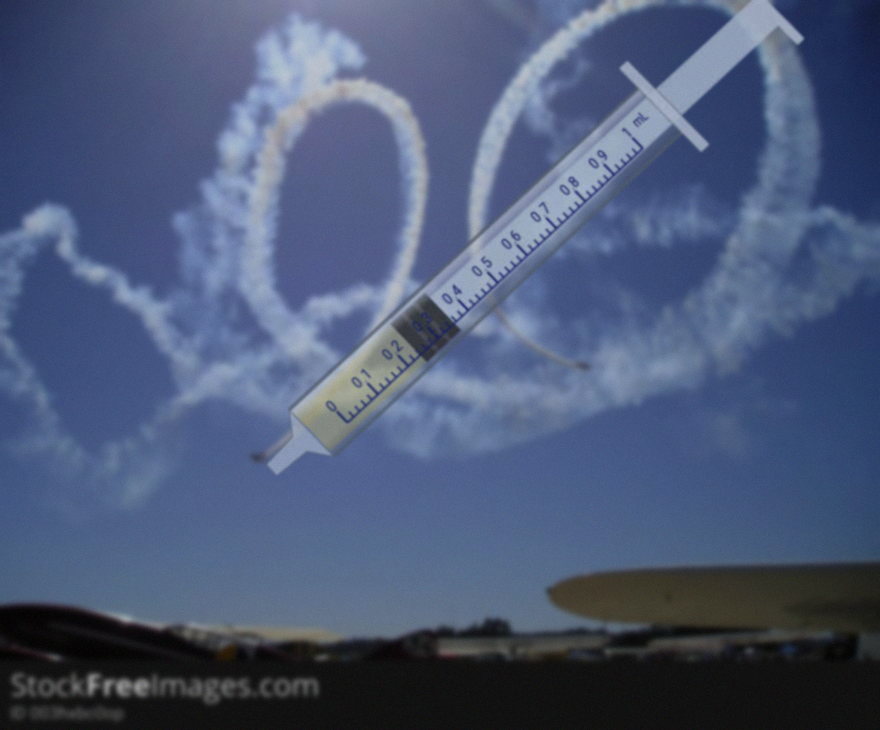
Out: 0.24,mL
